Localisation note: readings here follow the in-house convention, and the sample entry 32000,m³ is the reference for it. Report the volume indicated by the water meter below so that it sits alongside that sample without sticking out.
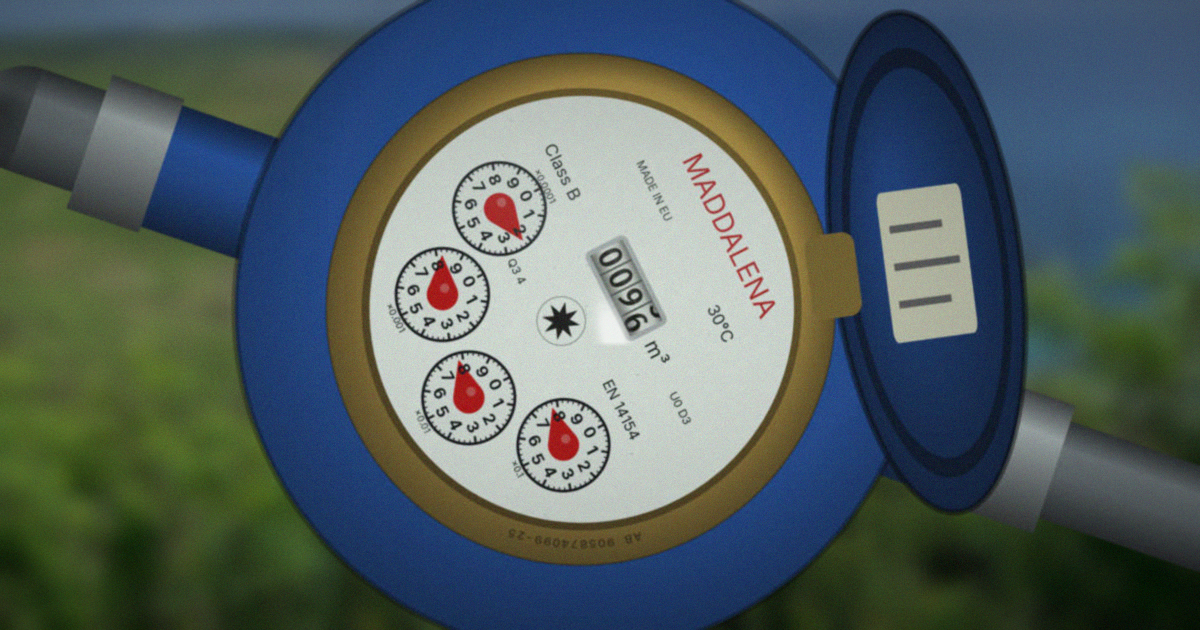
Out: 95.7782,m³
